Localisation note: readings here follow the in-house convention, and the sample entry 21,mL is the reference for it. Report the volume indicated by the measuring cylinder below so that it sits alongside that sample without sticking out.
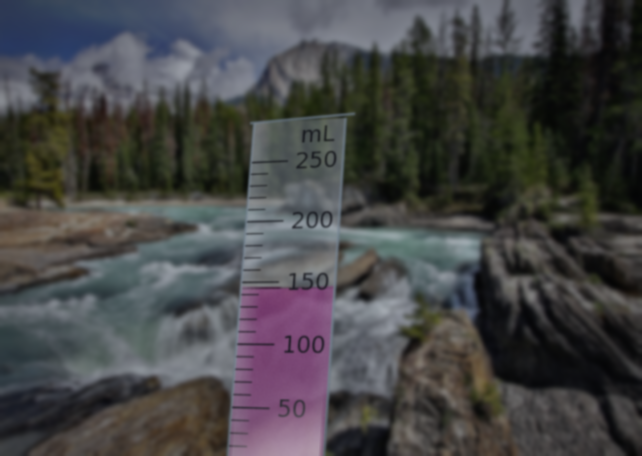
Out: 145,mL
